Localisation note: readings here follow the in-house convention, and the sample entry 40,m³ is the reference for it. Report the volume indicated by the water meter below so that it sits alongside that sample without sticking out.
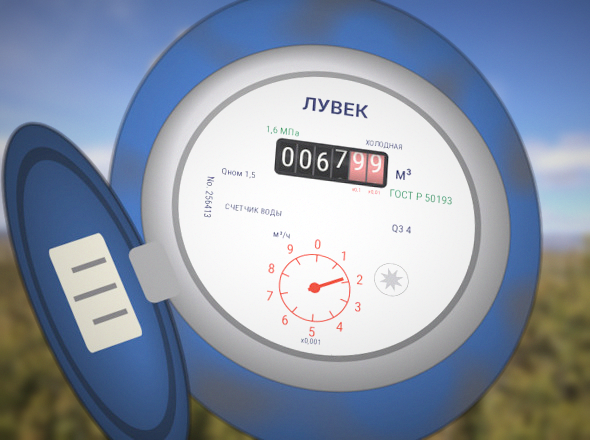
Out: 67.991,m³
